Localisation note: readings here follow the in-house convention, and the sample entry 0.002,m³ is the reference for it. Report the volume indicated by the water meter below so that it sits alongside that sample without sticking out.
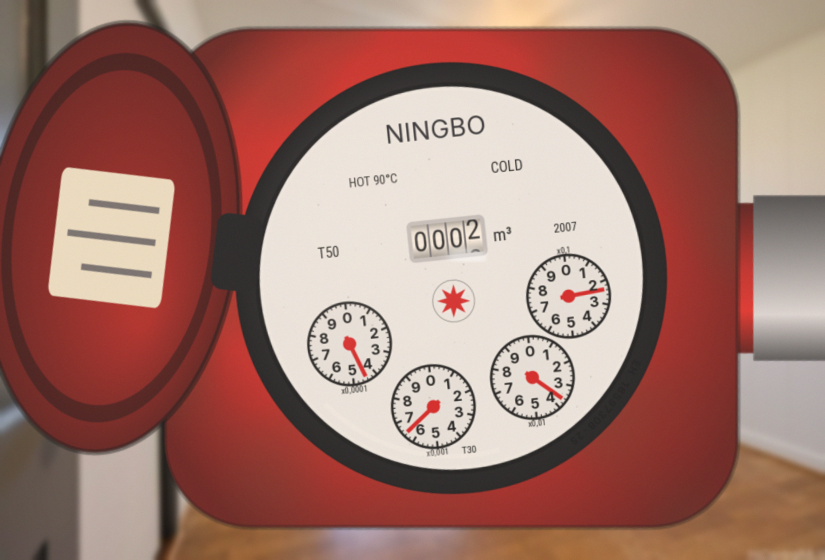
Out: 2.2364,m³
